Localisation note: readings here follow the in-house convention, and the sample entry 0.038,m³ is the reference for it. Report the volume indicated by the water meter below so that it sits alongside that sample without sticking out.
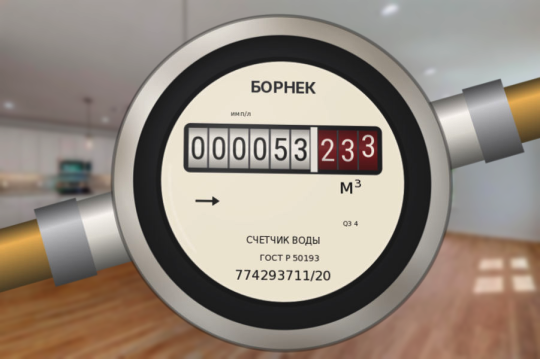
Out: 53.233,m³
